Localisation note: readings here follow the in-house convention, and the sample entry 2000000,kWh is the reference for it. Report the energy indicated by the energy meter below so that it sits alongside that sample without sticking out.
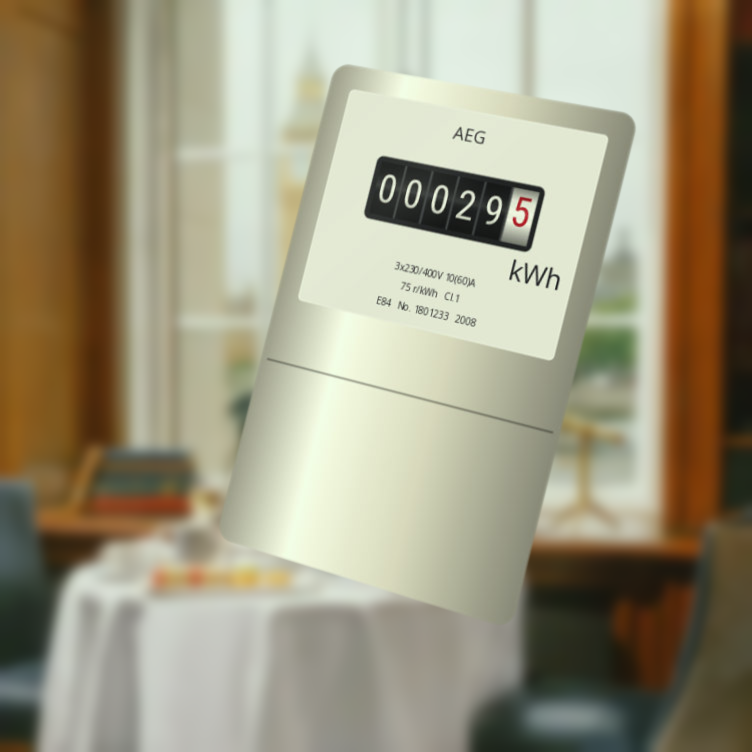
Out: 29.5,kWh
